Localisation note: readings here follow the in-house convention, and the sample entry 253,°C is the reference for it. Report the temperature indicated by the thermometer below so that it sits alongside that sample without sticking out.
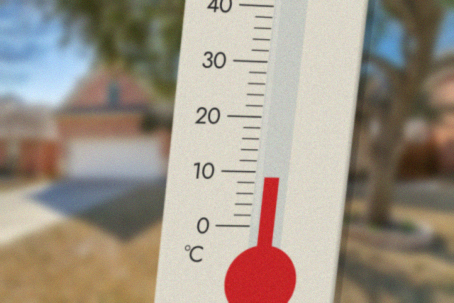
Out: 9,°C
